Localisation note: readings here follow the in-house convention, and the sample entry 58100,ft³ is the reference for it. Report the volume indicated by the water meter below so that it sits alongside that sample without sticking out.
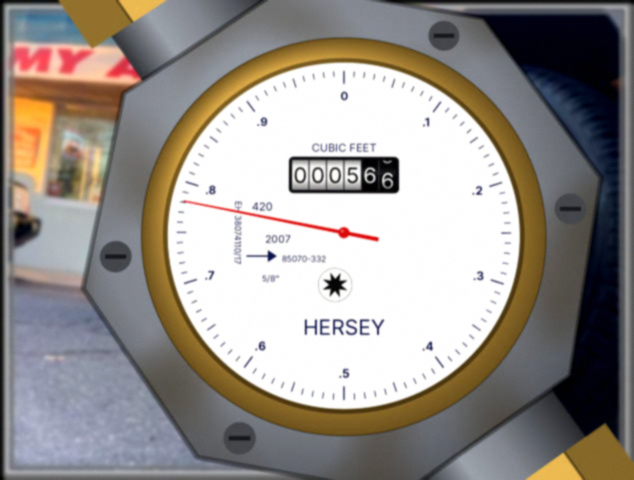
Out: 565.78,ft³
